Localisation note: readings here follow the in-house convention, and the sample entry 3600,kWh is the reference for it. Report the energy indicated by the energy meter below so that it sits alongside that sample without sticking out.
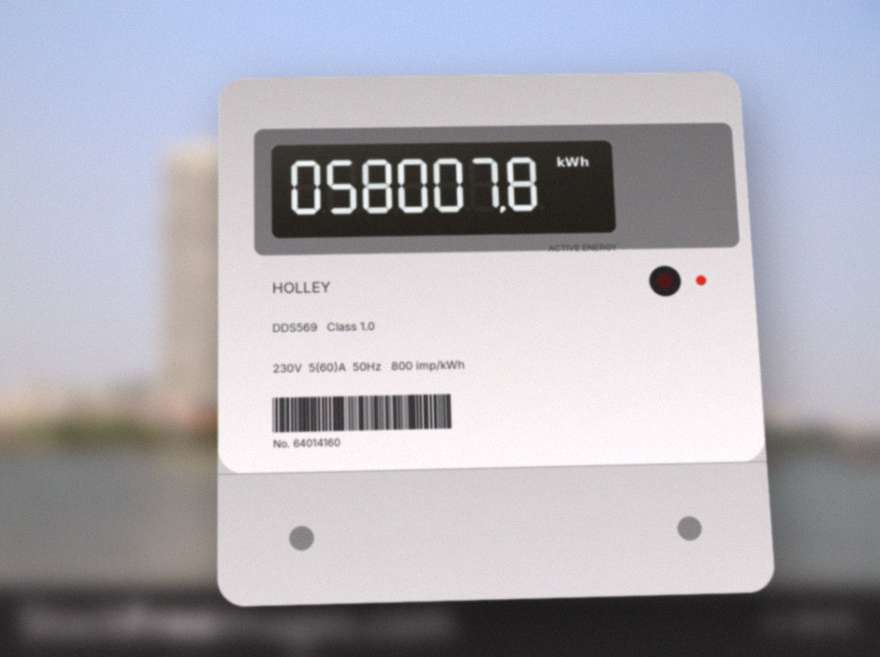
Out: 58007.8,kWh
